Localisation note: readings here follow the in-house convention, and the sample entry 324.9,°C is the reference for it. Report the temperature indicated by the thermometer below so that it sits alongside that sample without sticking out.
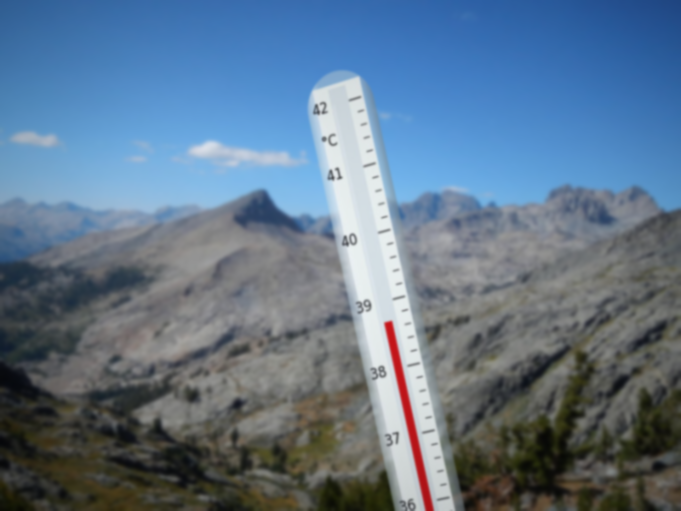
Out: 38.7,°C
